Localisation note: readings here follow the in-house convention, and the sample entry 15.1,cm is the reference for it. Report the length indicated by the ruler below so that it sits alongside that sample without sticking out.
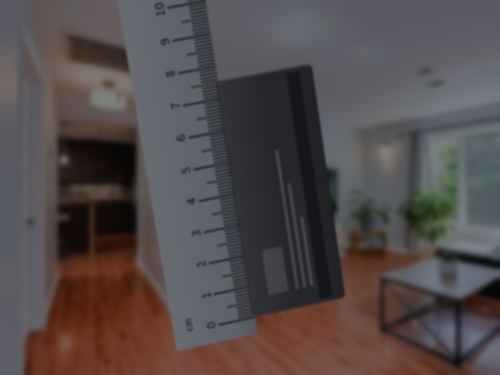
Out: 7.5,cm
